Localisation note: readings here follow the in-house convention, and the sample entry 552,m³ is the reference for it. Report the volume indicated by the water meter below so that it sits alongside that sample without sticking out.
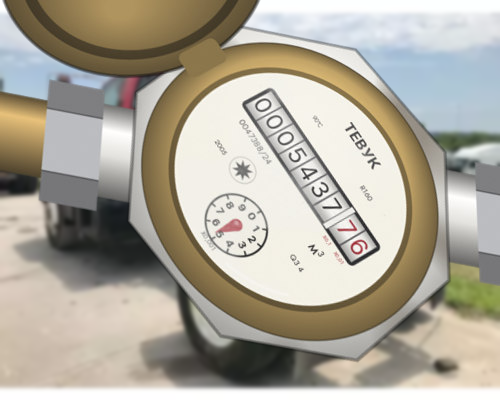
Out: 5437.765,m³
